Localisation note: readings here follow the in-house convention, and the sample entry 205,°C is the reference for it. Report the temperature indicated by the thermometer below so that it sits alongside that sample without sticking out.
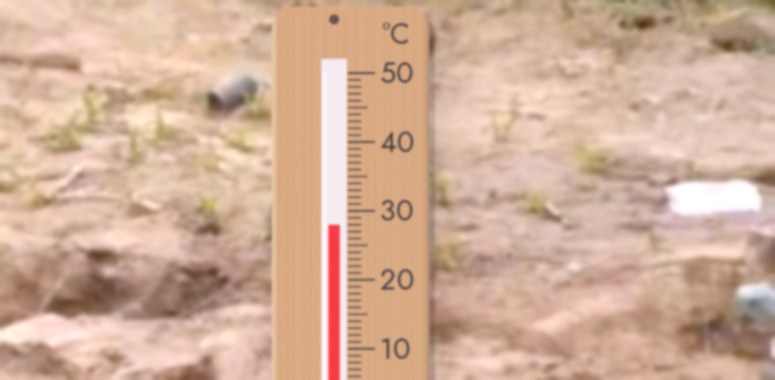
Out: 28,°C
